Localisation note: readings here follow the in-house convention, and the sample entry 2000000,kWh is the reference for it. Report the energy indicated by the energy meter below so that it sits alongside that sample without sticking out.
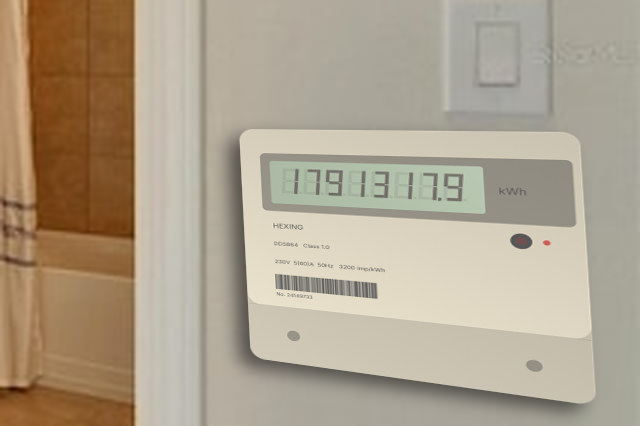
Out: 1791317.9,kWh
